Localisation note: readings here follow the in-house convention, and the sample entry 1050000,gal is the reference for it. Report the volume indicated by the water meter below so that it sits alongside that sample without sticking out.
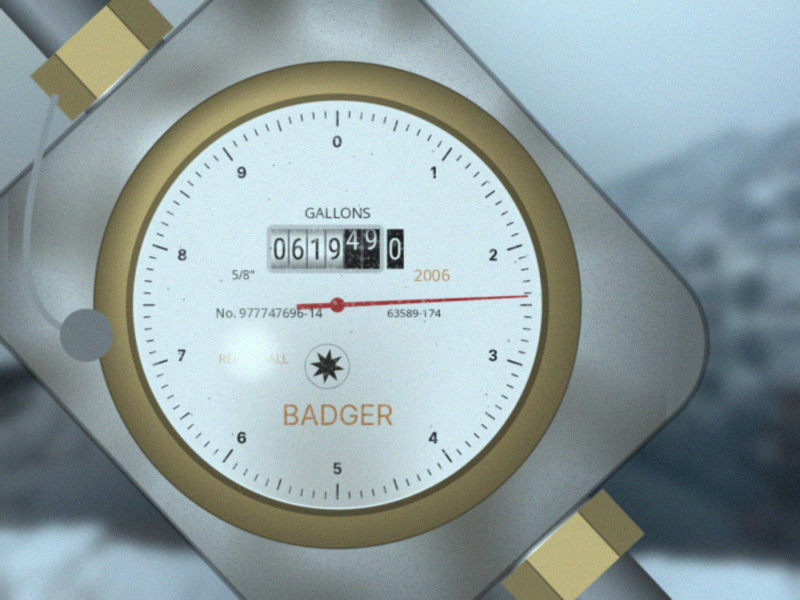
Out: 619492.4,gal
